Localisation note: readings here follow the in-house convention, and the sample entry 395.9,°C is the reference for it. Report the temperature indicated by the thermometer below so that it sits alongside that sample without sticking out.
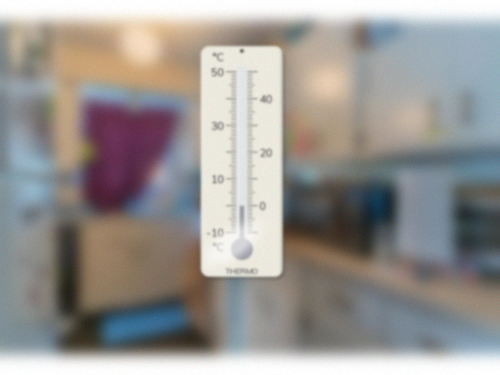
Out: 0,°C
